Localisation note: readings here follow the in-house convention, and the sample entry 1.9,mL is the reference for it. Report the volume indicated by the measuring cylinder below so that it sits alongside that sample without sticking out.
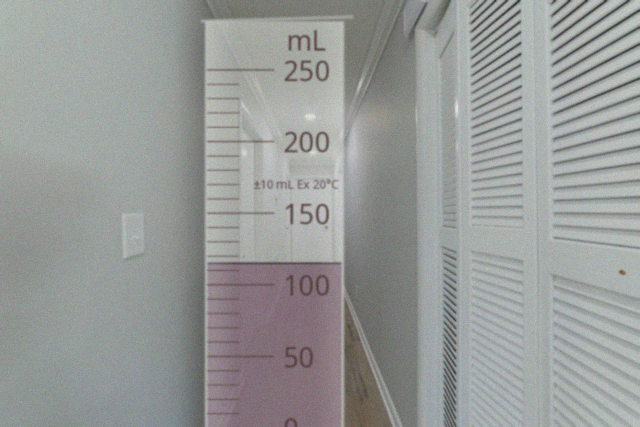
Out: 115,mL
